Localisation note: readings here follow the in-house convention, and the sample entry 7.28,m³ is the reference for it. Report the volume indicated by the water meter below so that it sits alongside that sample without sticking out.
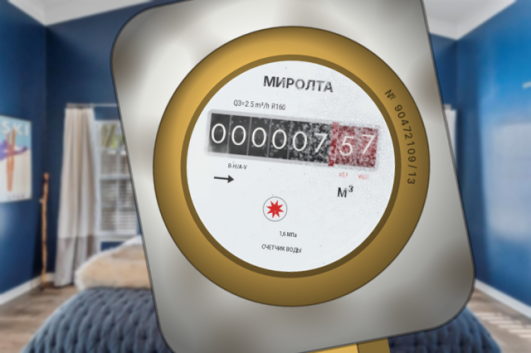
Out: 7.57,m³
